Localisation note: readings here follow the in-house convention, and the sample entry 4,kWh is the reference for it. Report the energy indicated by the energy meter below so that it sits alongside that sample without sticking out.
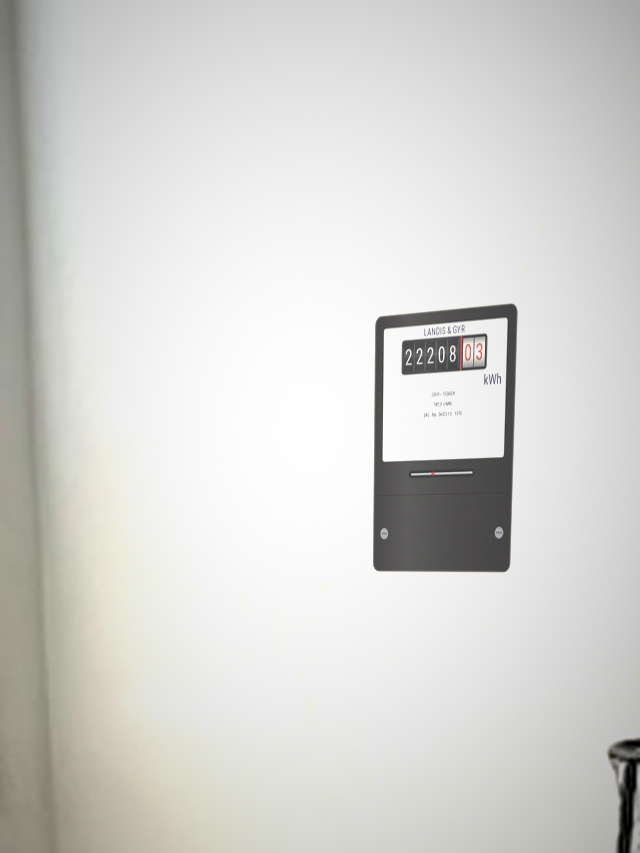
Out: 22208.03,kWh
